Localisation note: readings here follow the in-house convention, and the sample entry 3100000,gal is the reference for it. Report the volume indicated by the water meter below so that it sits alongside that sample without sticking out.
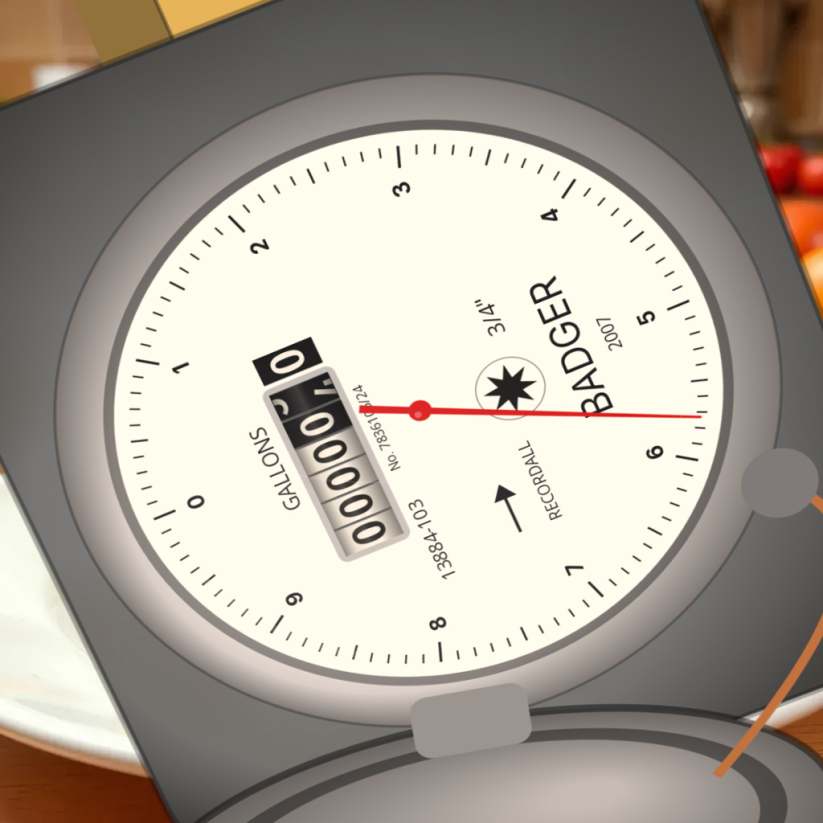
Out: 35.7,gal
